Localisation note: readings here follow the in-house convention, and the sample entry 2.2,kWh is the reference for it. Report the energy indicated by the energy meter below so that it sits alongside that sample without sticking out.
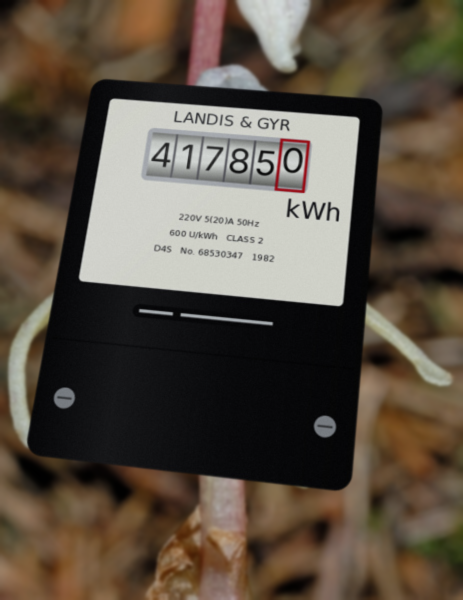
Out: 41785.0,kWh
